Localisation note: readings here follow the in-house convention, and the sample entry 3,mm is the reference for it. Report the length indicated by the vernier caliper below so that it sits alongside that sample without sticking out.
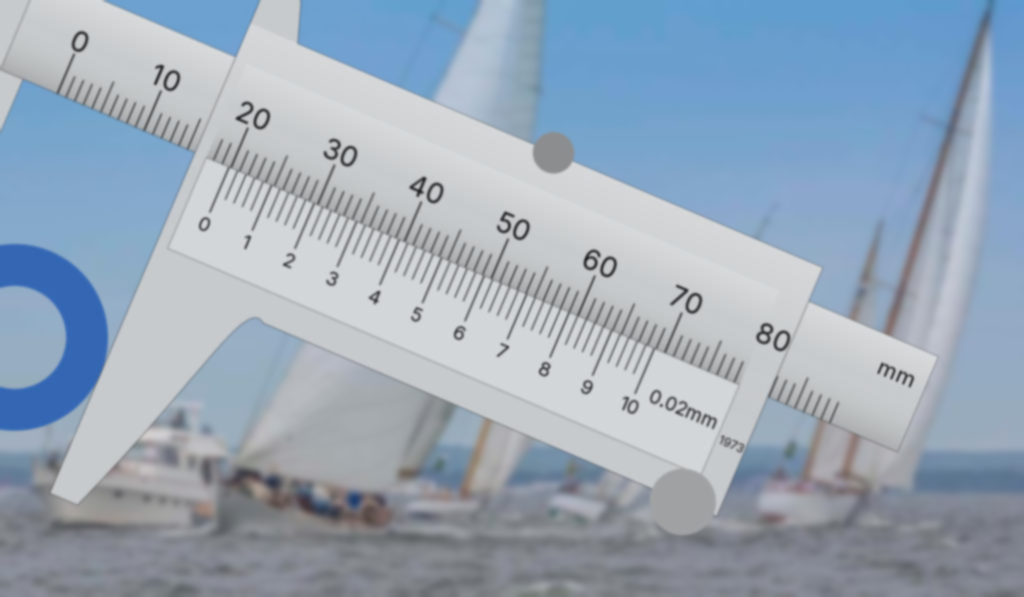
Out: 19.8,mm
